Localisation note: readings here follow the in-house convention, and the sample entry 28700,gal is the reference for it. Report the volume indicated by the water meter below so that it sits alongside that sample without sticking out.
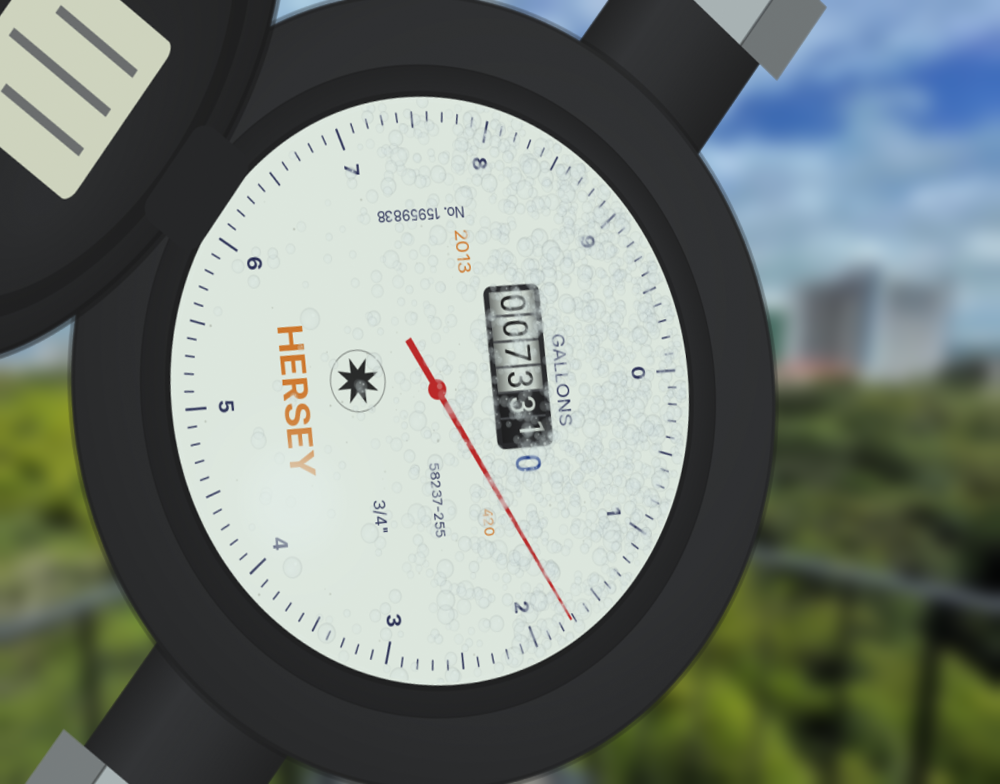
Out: 73311.7,gal
